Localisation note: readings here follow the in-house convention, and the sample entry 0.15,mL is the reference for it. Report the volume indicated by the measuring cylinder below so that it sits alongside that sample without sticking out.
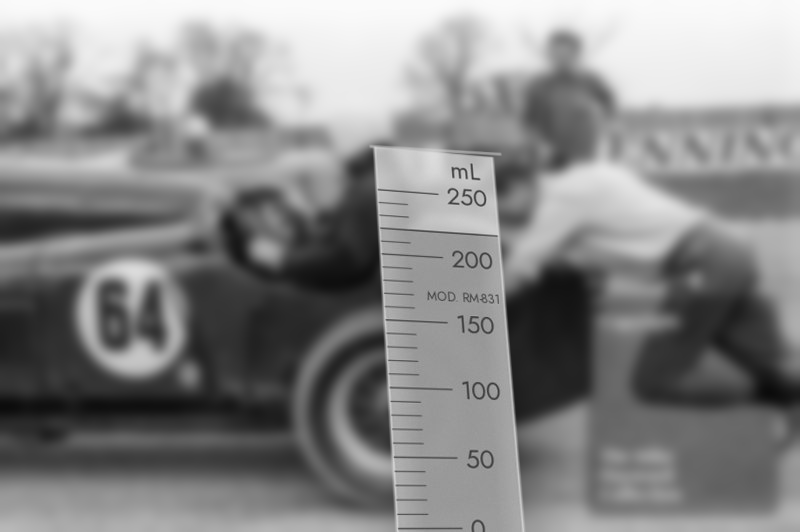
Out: 220,mL
